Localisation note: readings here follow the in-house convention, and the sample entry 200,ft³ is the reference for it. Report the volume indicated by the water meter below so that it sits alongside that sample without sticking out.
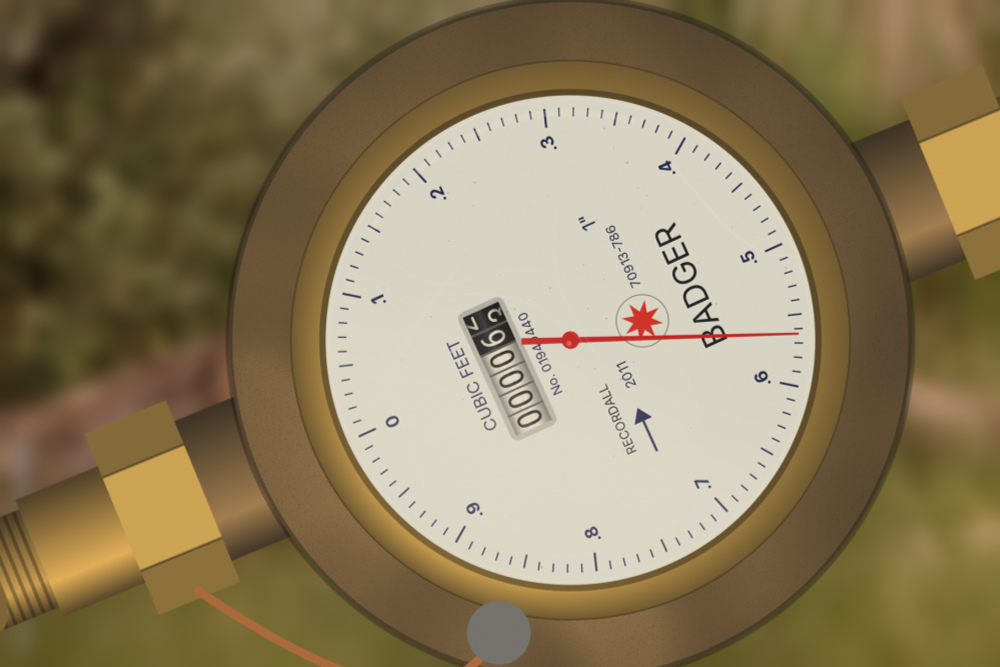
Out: 62.56,ft³
